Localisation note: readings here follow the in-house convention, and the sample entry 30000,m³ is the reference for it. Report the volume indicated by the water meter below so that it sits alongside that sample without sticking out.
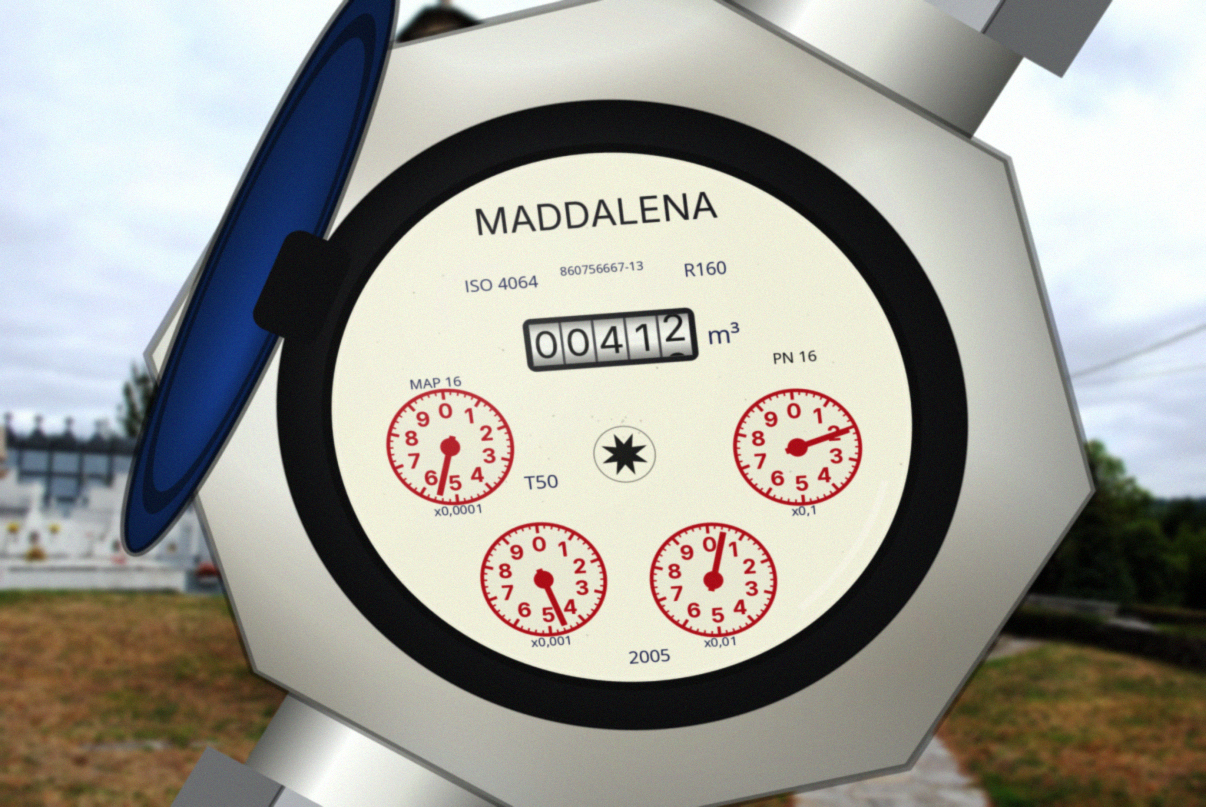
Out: 412.2045,m³
